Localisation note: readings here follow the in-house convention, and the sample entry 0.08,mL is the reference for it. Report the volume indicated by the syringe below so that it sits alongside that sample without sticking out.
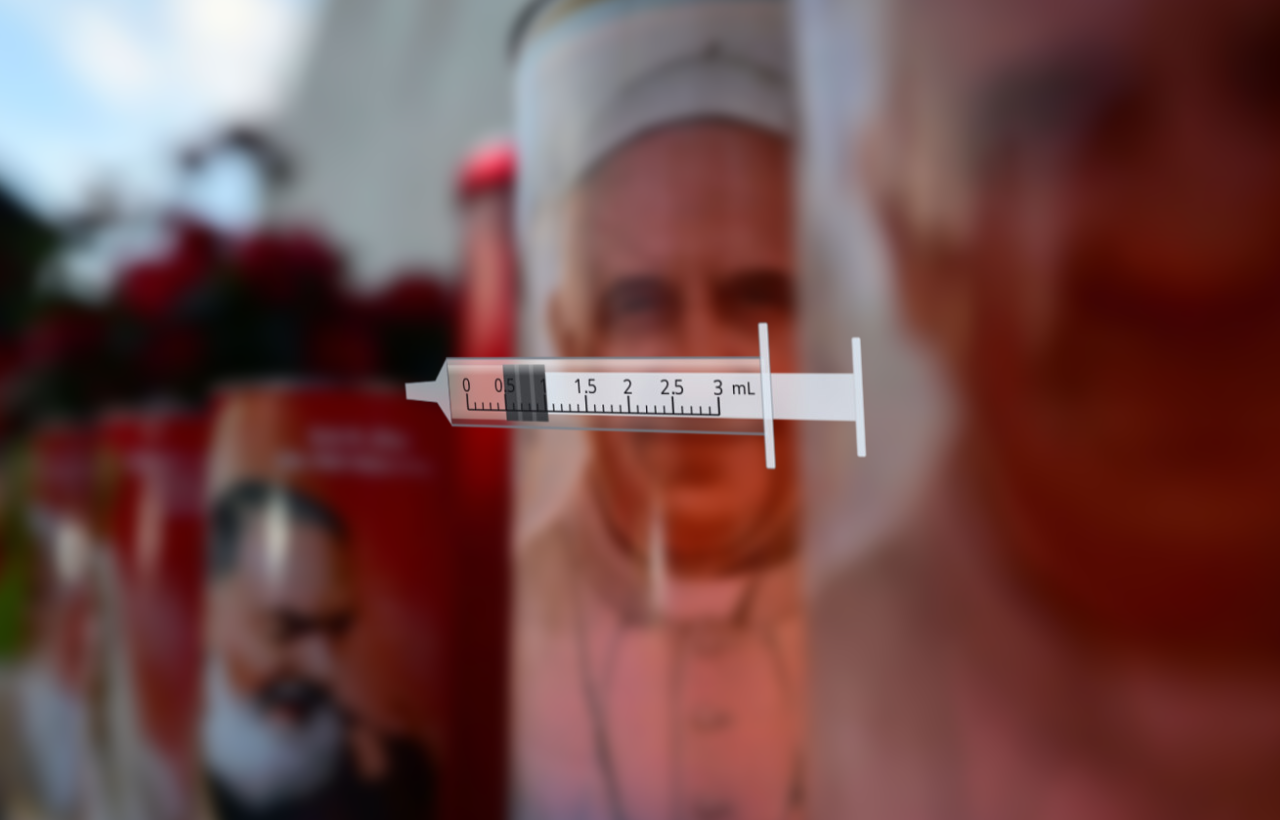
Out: 0.5,mL
